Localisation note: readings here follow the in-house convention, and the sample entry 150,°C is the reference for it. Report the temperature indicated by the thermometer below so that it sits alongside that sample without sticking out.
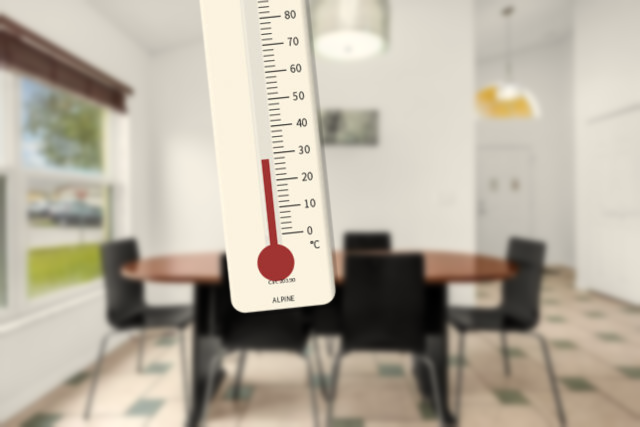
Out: 28,°C
